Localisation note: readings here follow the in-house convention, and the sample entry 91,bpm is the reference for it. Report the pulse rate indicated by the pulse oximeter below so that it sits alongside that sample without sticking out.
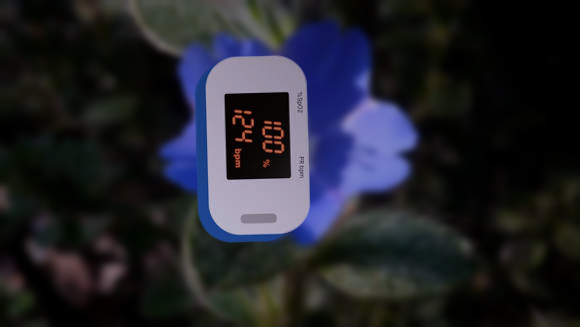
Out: 124,bpm
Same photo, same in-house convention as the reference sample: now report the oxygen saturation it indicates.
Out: 100,%
